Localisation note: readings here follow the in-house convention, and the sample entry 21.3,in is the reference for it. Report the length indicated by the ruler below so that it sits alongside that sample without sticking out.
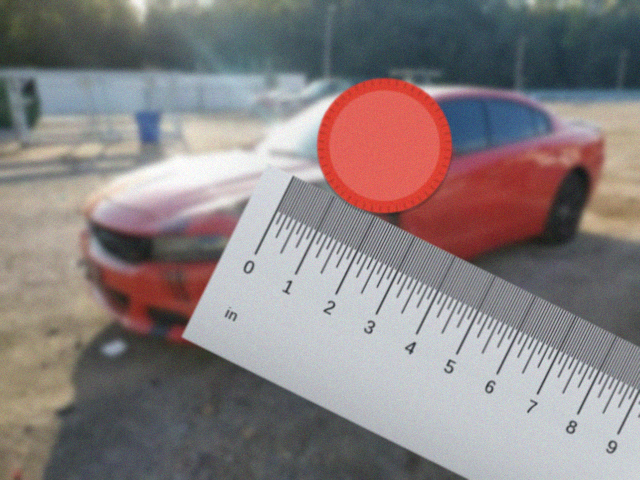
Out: 3,in
